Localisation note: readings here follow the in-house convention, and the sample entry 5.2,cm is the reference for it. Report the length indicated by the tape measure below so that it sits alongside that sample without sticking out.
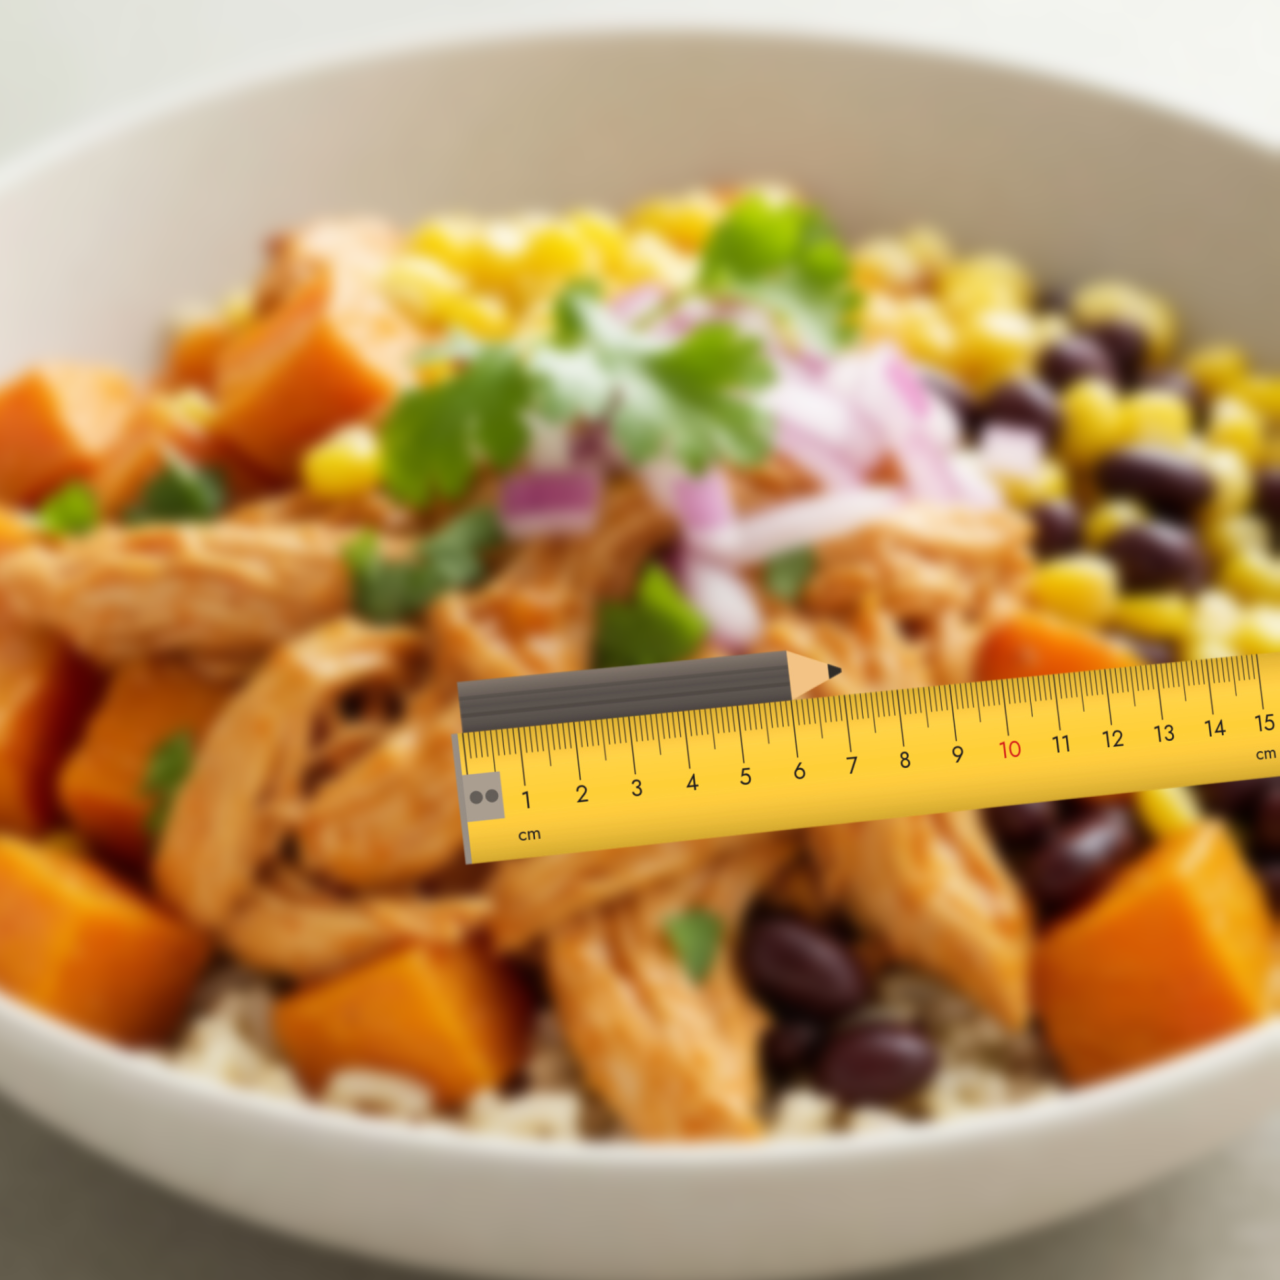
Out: 7,cm
